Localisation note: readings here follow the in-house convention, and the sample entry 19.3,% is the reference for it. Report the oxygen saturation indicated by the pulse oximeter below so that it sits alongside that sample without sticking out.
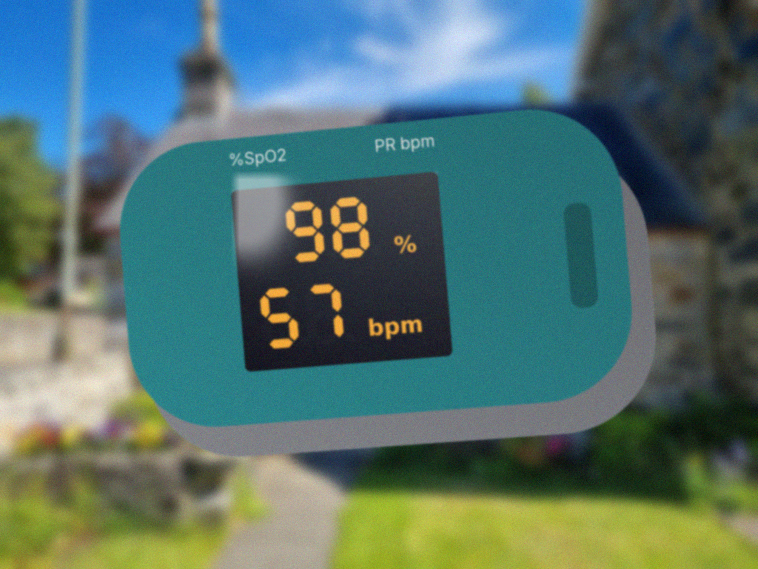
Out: 98,%
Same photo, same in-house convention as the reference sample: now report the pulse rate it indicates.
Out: 57,bpm
